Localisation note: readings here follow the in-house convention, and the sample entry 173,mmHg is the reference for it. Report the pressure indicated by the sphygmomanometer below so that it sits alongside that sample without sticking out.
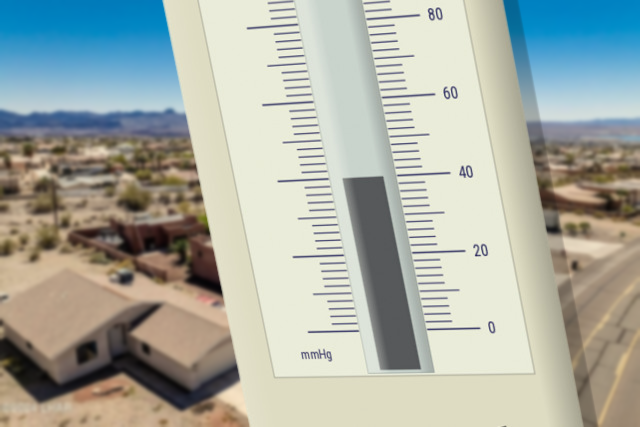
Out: 40,mmHg
